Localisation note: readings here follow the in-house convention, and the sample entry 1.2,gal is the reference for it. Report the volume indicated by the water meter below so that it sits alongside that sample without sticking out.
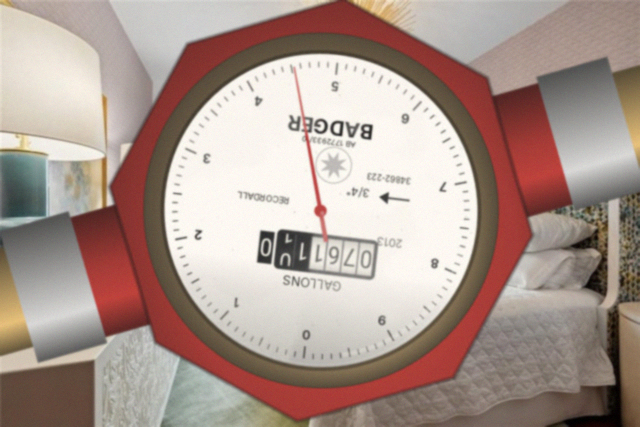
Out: 761104.5,gal
